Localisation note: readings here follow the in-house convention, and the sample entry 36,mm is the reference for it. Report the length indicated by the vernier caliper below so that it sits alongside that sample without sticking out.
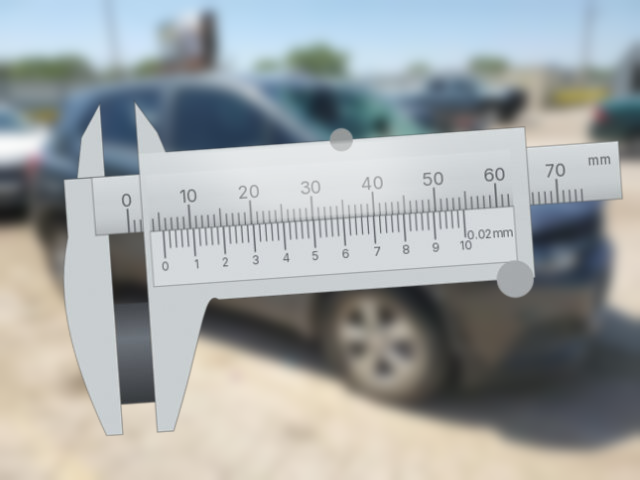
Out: 5.6,mm
